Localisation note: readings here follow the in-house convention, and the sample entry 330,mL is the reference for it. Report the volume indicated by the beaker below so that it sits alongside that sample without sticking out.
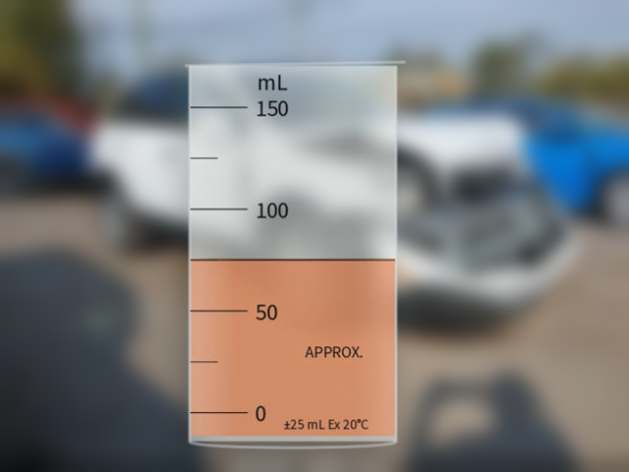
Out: 75,mL
